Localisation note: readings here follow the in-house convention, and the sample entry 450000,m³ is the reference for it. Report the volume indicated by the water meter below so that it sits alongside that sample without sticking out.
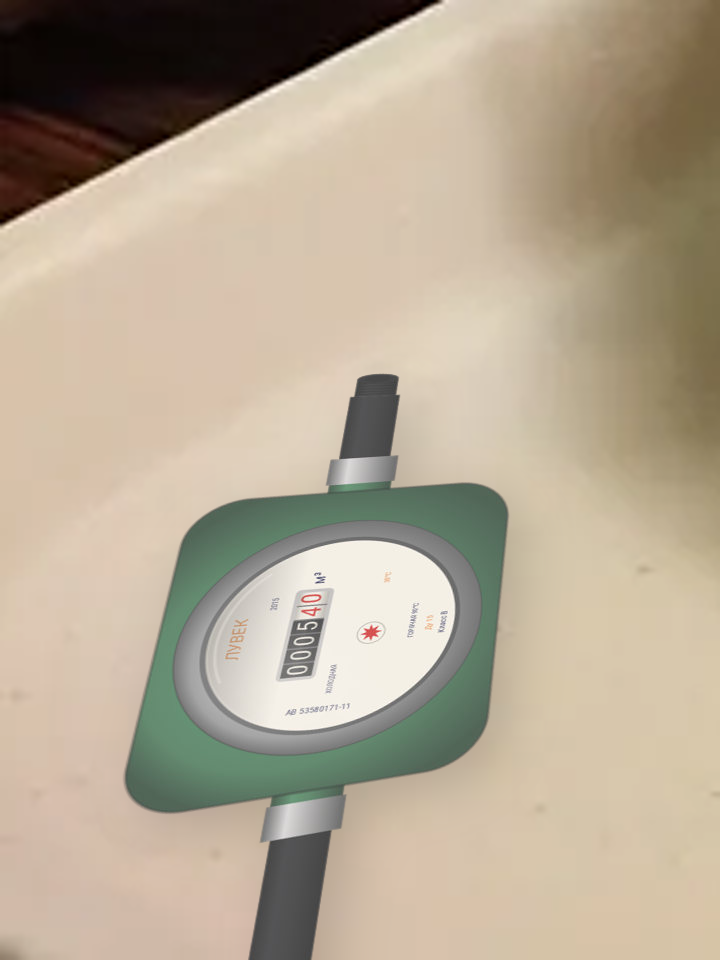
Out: 5.40,m³
